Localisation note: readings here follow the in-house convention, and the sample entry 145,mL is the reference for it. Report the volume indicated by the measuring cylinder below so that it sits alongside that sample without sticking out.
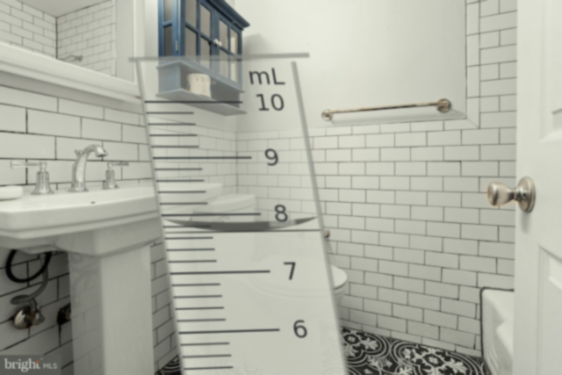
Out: 7.7,mL
